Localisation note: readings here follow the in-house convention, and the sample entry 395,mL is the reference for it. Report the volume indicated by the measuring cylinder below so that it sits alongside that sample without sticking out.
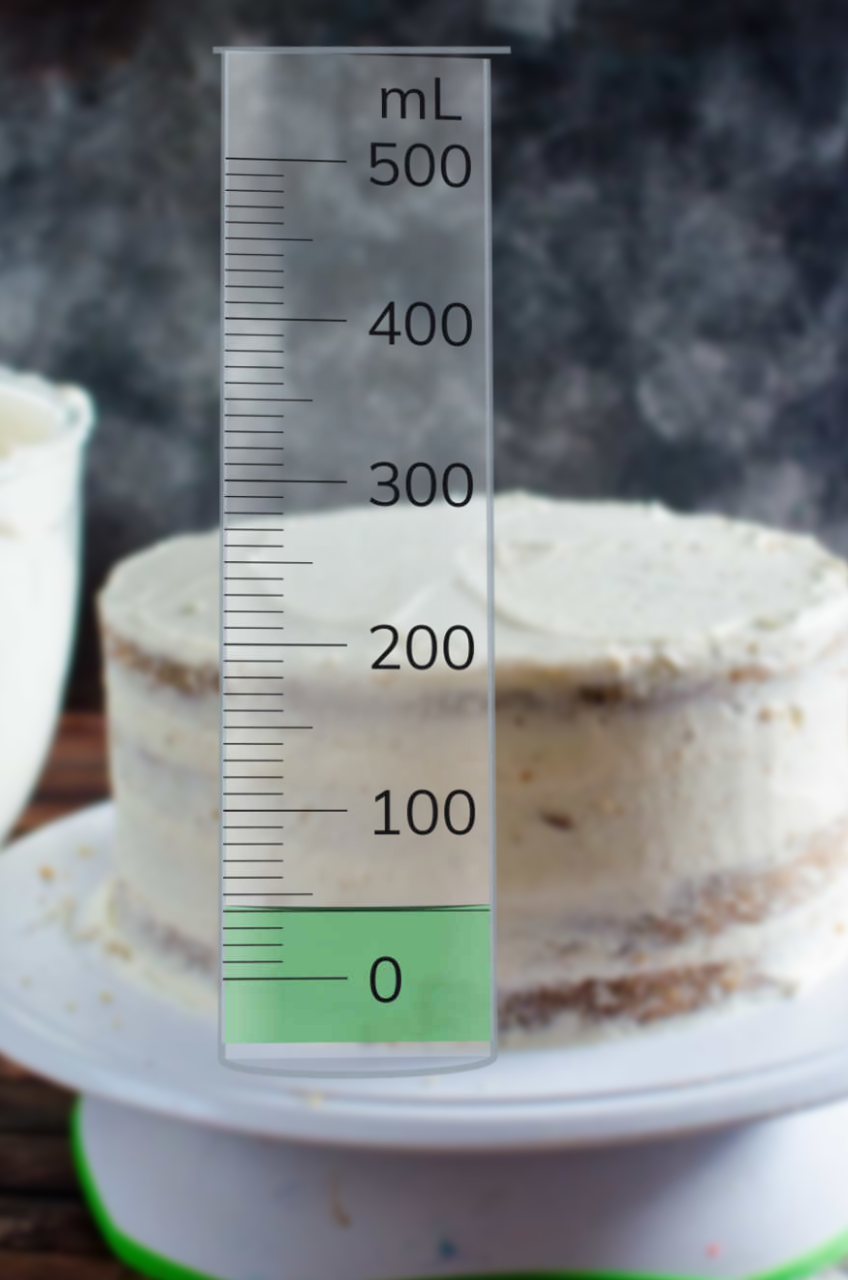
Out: 40,mL
